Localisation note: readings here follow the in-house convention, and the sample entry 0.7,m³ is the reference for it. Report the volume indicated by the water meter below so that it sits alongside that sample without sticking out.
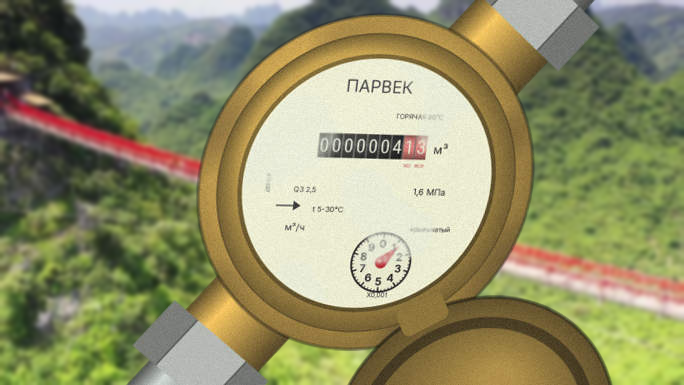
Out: 4.131,m³
